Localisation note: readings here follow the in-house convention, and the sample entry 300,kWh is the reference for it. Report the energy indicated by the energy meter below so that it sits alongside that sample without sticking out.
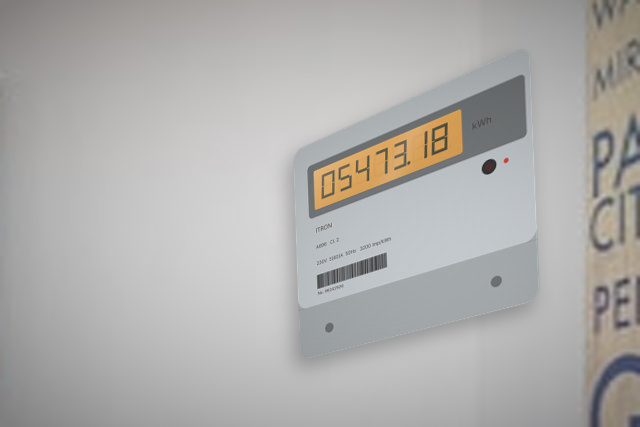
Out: 5473.18,kWh
